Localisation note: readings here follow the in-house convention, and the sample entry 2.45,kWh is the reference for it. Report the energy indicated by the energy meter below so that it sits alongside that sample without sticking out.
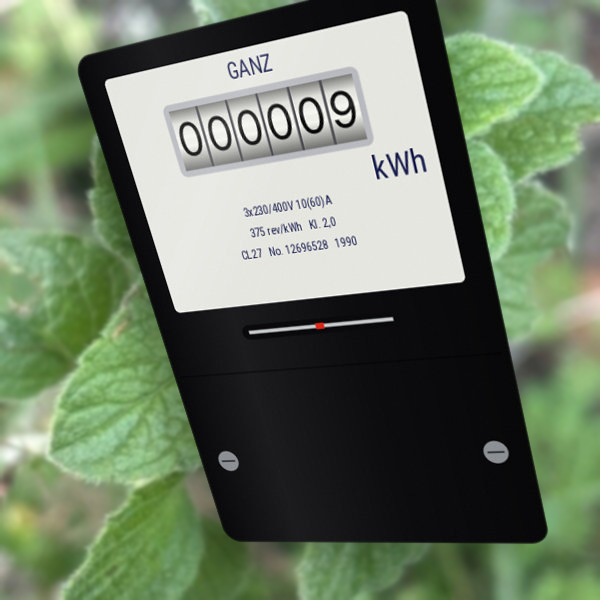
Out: 9,kWh
